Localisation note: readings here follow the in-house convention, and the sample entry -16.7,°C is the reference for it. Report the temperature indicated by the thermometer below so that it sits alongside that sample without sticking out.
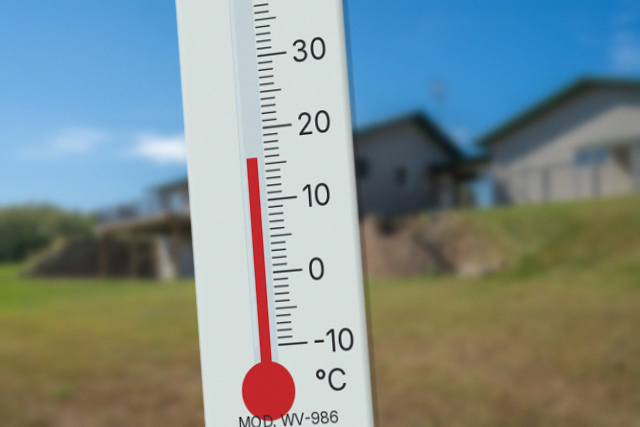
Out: 16,°C
